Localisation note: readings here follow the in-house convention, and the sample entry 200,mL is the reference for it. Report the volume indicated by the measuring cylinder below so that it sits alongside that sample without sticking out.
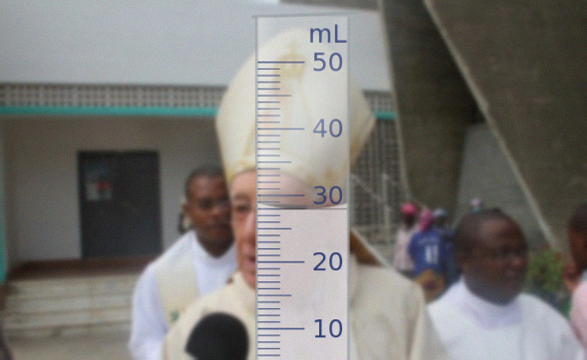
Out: 28,mL
